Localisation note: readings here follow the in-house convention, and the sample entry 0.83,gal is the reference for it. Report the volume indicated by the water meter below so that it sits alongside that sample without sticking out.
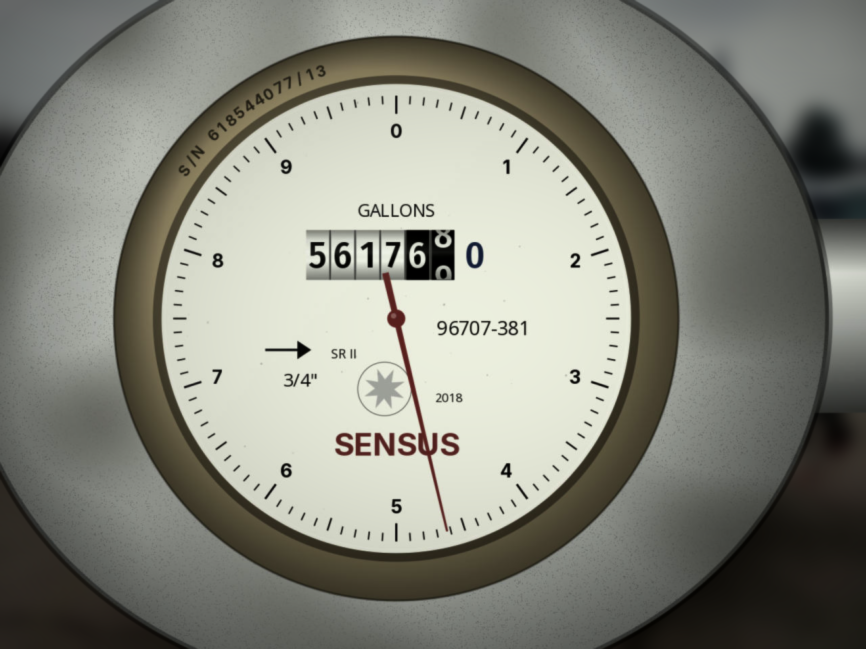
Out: 5617684.6,gal
